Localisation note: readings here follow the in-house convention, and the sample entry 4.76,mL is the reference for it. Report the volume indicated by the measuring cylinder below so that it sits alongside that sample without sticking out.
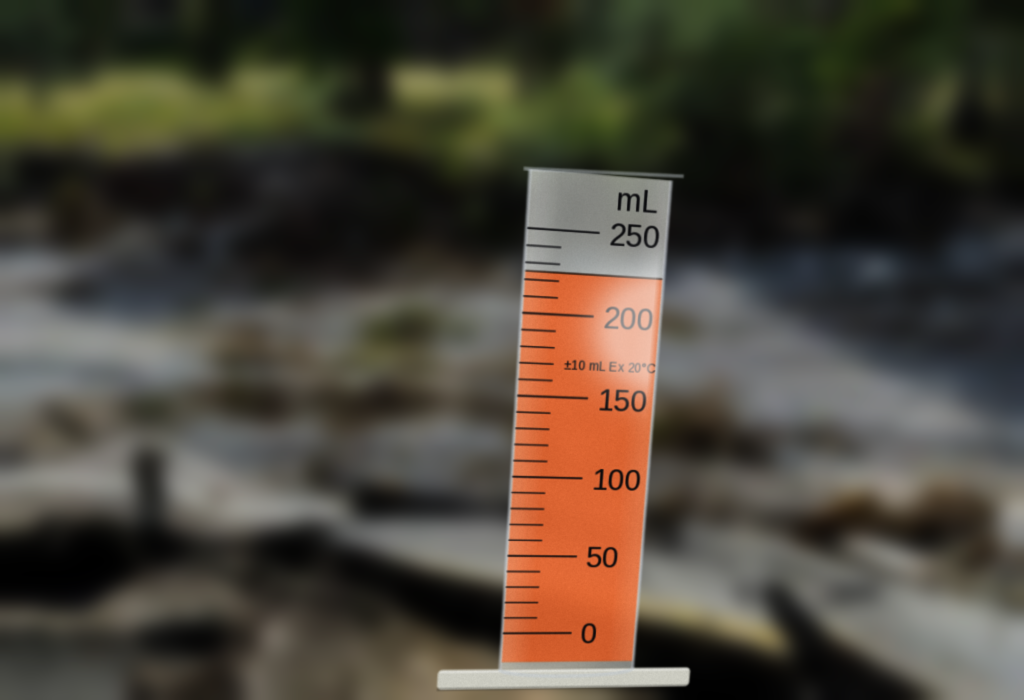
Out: 225,mL
